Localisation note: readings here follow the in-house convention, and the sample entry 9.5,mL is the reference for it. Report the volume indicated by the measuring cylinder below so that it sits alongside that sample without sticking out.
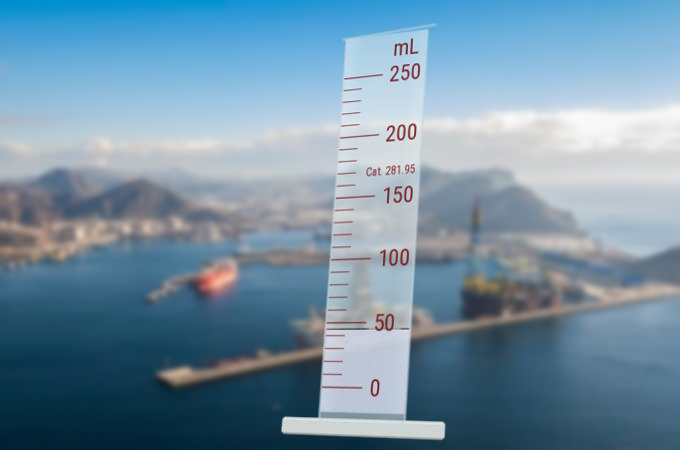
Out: 45,mL
